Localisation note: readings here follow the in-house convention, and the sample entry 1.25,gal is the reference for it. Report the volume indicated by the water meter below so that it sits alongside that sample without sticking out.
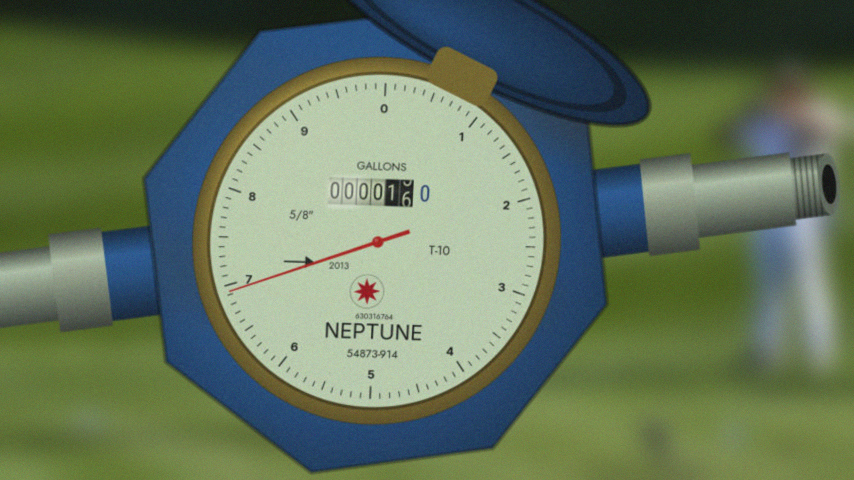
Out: 156.9,gal
